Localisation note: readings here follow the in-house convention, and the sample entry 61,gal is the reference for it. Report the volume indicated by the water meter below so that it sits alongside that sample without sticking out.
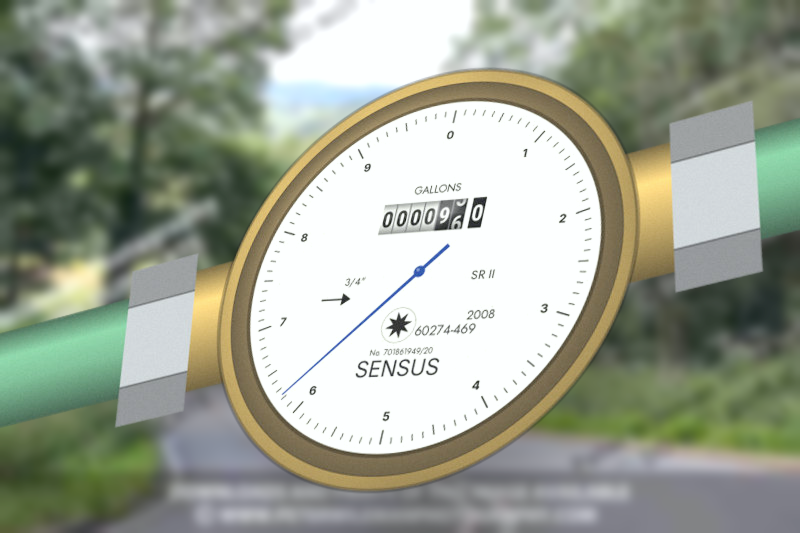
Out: 956.2,gal
